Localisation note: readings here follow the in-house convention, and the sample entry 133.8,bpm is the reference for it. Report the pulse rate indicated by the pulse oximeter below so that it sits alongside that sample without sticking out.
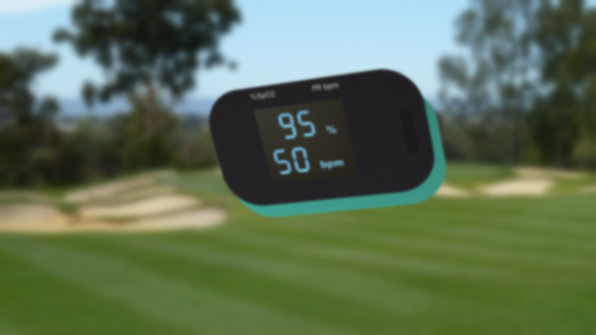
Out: 50,bpm
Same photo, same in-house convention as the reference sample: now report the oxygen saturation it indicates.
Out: 95,%
